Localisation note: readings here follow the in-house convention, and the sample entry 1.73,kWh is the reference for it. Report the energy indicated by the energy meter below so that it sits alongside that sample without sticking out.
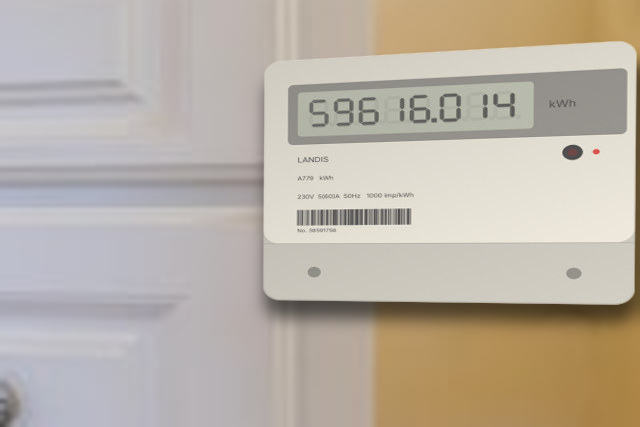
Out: 59616.014,kWh
